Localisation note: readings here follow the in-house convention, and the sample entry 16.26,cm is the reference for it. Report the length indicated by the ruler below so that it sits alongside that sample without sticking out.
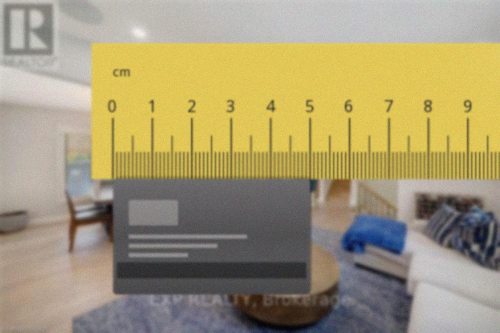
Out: 5,cm
